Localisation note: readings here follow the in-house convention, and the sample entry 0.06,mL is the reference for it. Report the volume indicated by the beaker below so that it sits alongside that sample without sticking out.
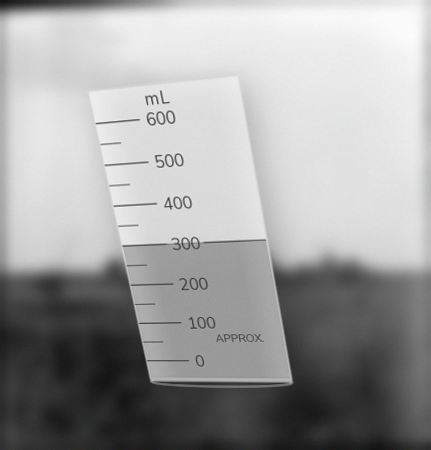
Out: 300,mL
